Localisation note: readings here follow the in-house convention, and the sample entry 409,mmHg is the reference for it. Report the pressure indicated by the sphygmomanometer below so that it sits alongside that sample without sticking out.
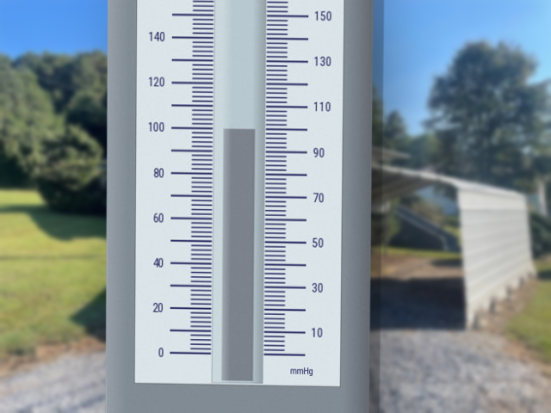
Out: 100,mmHg
